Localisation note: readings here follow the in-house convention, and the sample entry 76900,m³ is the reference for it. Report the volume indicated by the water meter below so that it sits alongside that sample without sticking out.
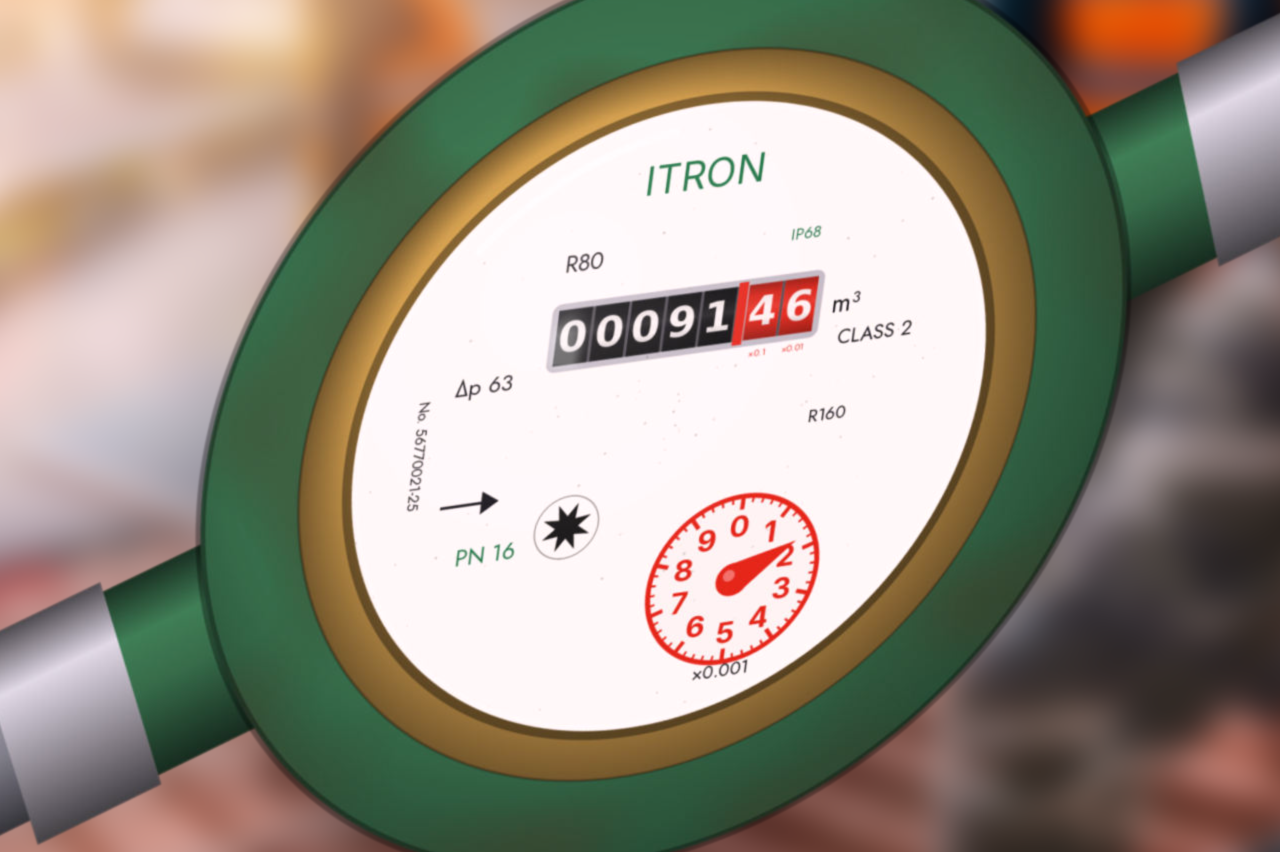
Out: 91.461,m³
